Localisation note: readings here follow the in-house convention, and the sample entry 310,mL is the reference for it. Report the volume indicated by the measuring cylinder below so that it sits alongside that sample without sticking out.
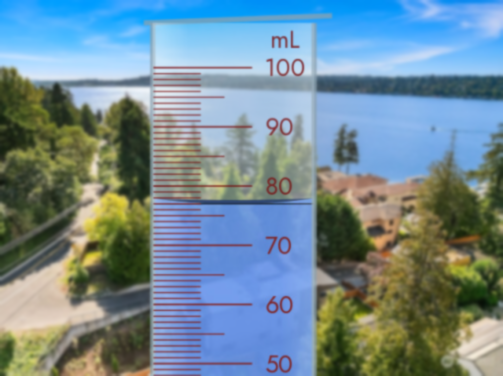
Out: 77,mL
